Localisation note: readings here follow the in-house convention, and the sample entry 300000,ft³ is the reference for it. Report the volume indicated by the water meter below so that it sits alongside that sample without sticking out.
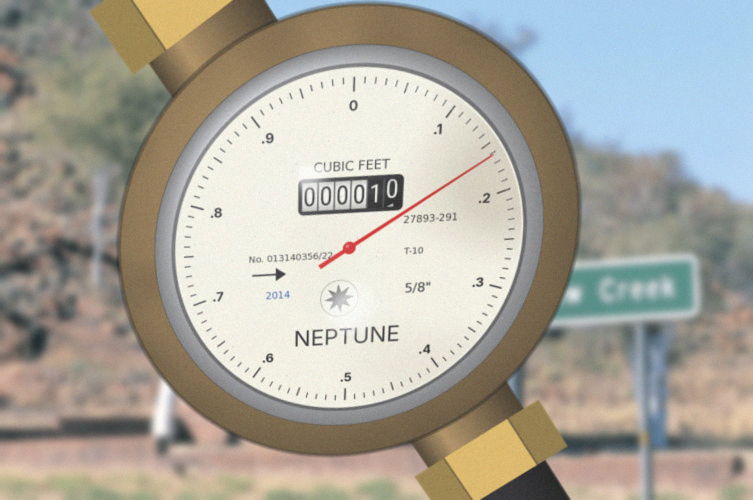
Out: 10.16,ft³
